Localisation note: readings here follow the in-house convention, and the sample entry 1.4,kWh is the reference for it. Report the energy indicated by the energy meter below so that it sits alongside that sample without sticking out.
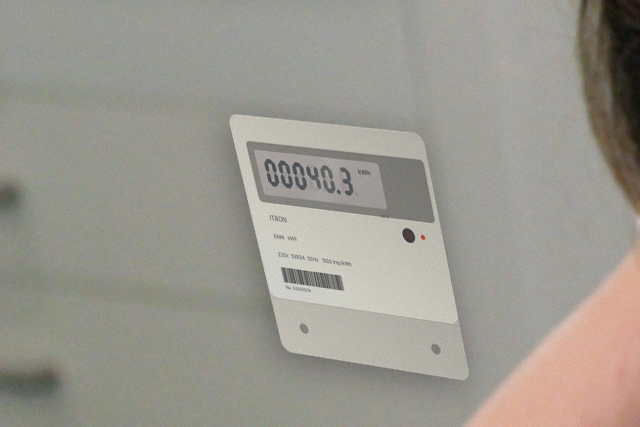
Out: 40.3,kWh
